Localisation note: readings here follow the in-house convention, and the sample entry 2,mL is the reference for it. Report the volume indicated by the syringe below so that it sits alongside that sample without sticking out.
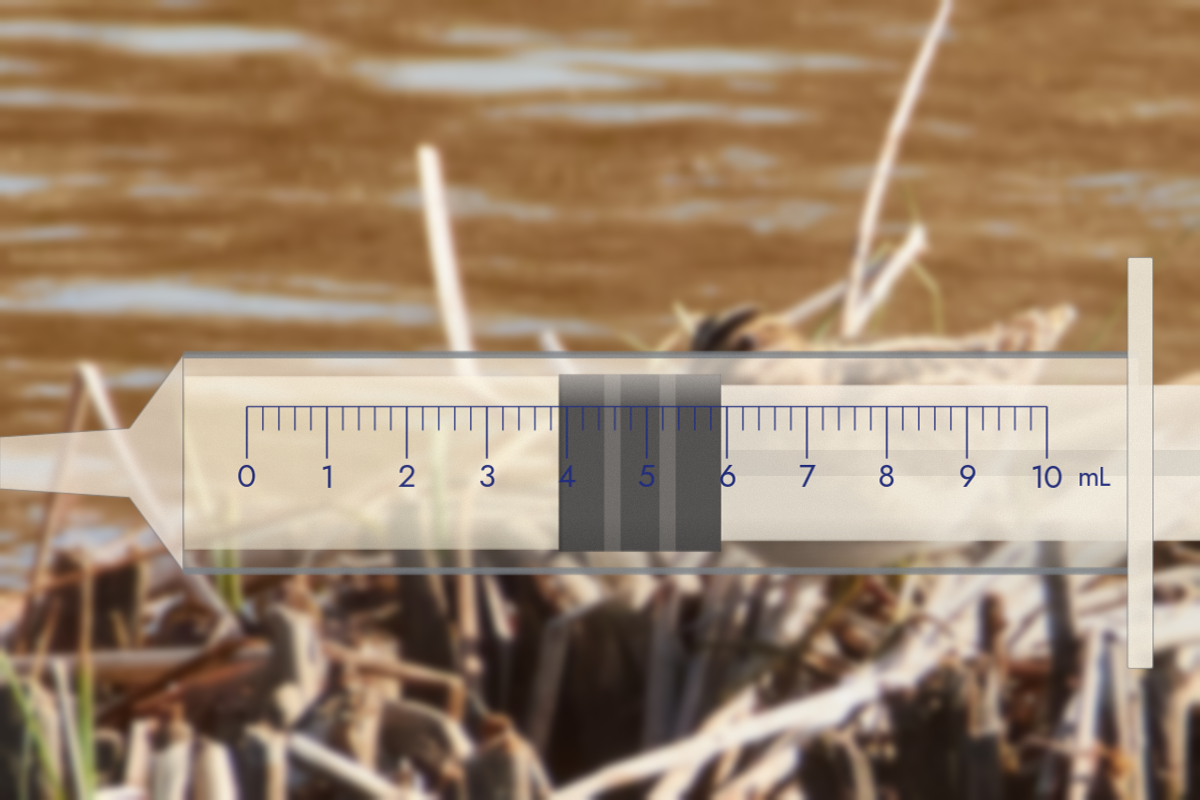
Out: 3.9,mL
